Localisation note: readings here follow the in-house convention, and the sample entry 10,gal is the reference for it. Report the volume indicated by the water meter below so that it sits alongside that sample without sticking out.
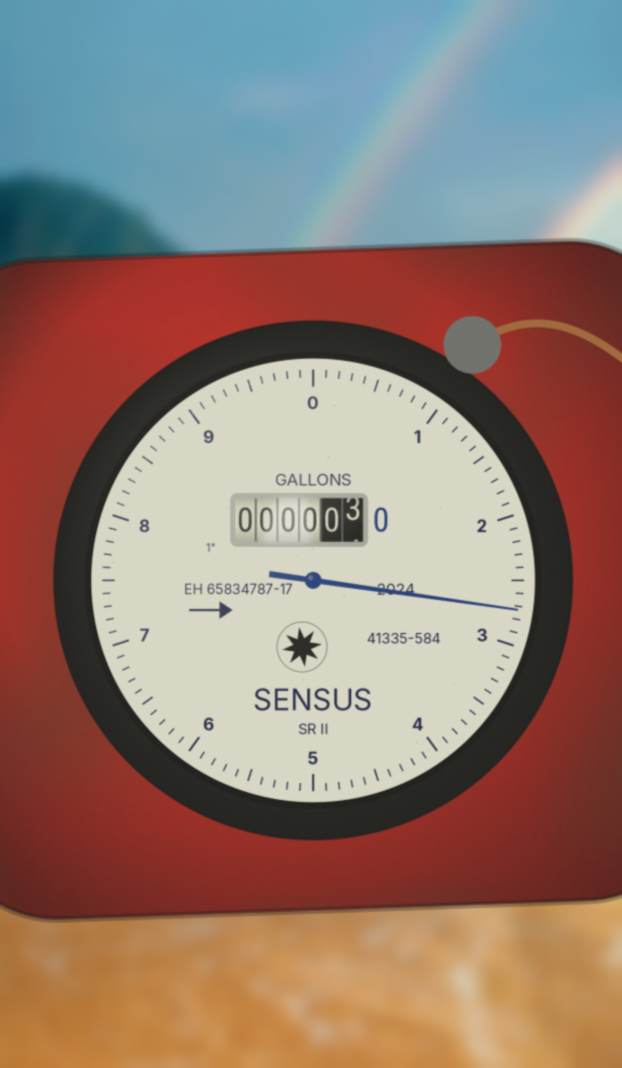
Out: 32.7,gal
